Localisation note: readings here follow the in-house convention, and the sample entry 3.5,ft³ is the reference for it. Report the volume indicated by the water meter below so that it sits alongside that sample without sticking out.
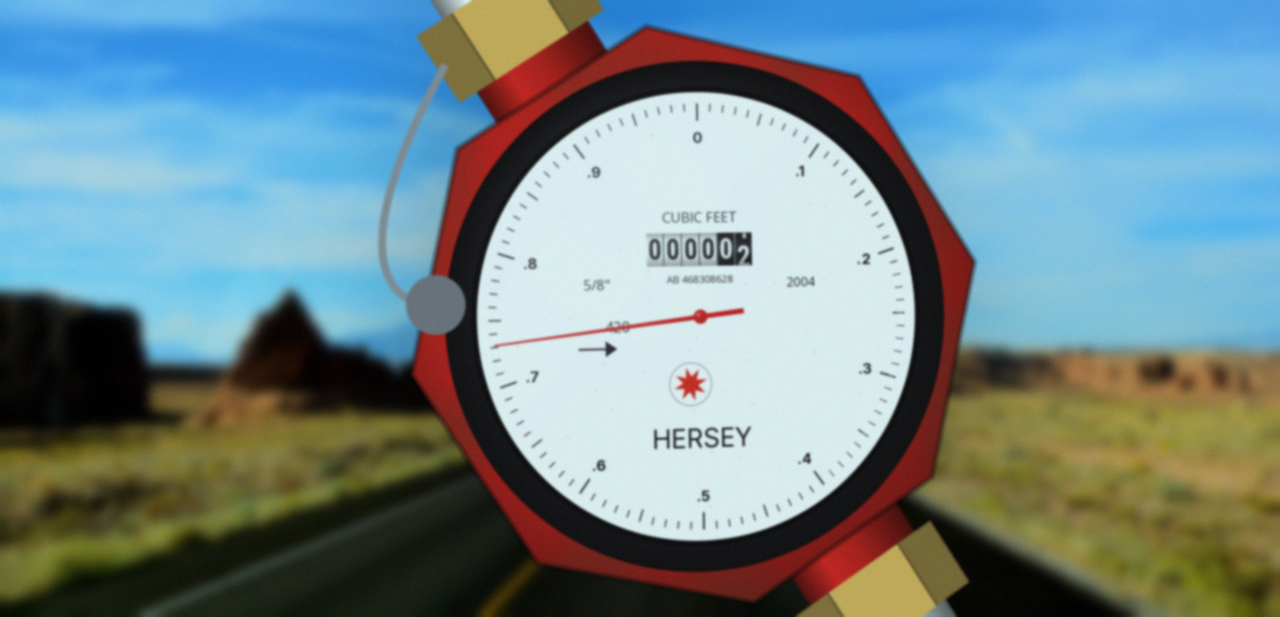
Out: 1.73,ft³
